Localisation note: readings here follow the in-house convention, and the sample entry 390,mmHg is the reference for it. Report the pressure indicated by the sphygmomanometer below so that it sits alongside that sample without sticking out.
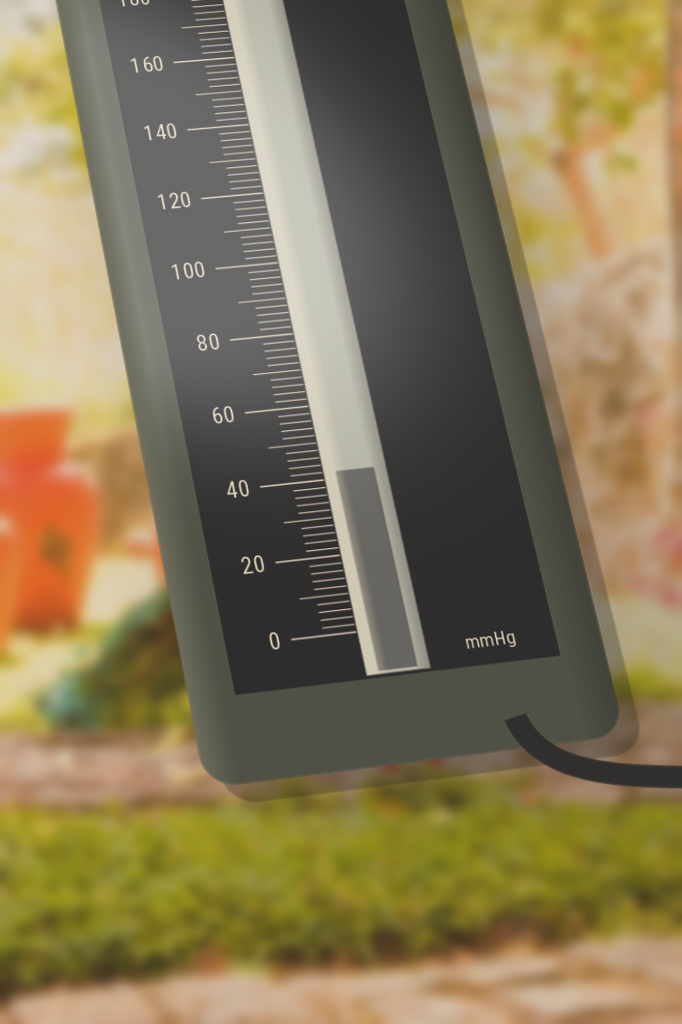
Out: 42,mmHg
